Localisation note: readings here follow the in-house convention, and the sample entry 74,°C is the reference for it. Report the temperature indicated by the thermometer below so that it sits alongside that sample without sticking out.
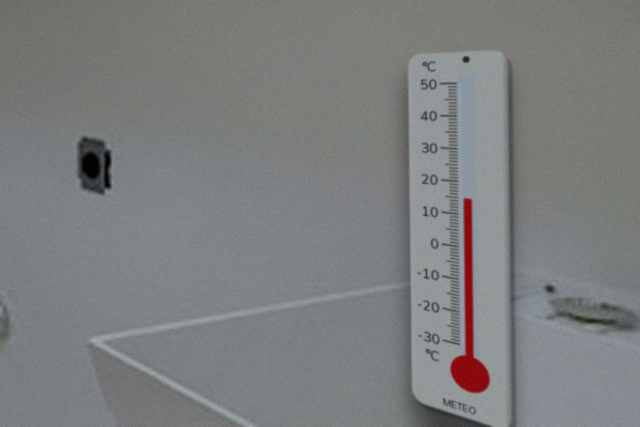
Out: 15,°C
